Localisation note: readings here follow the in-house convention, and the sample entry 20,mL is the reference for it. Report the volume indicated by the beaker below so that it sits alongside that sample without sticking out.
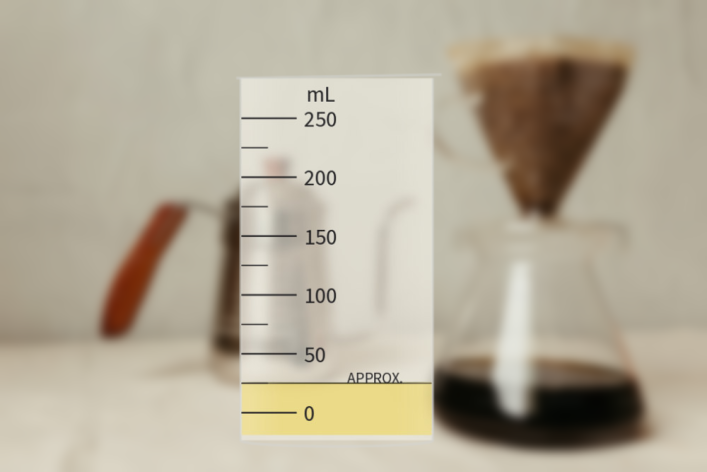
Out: 25,mL
